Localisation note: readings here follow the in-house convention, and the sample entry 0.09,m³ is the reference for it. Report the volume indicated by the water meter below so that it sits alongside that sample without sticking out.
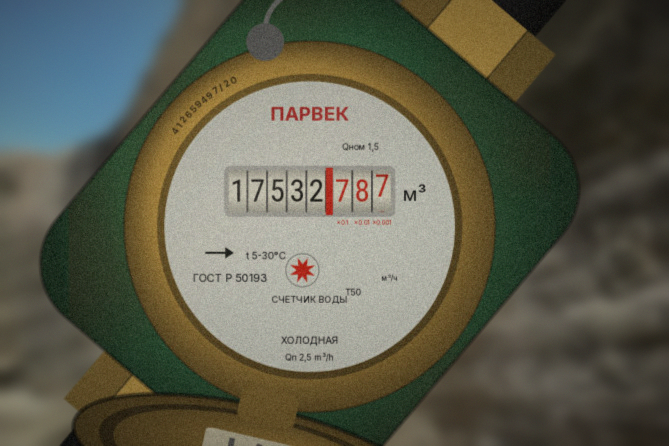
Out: 17532.787,m³
